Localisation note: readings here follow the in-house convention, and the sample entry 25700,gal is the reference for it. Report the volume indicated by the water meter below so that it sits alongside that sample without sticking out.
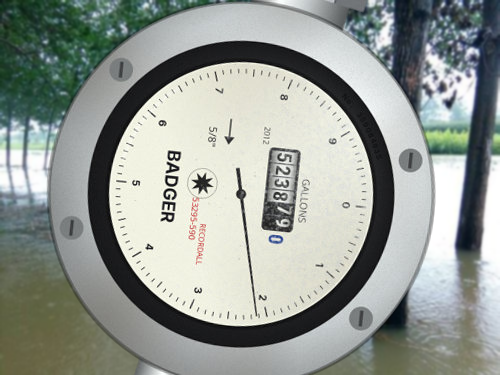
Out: 5238792.1,gal
